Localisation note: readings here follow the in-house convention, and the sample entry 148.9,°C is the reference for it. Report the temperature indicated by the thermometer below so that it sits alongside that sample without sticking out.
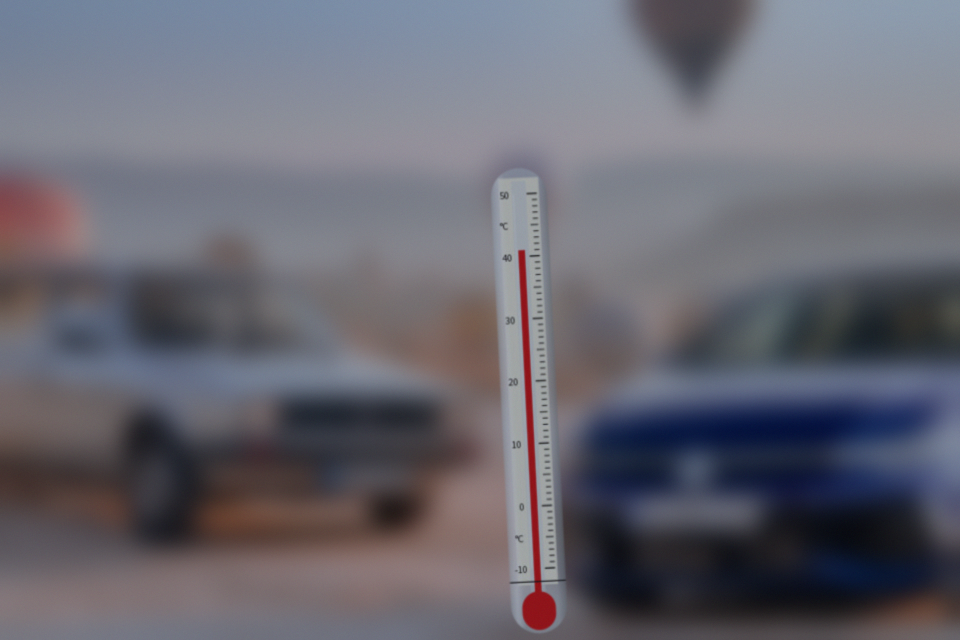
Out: 41,°C
